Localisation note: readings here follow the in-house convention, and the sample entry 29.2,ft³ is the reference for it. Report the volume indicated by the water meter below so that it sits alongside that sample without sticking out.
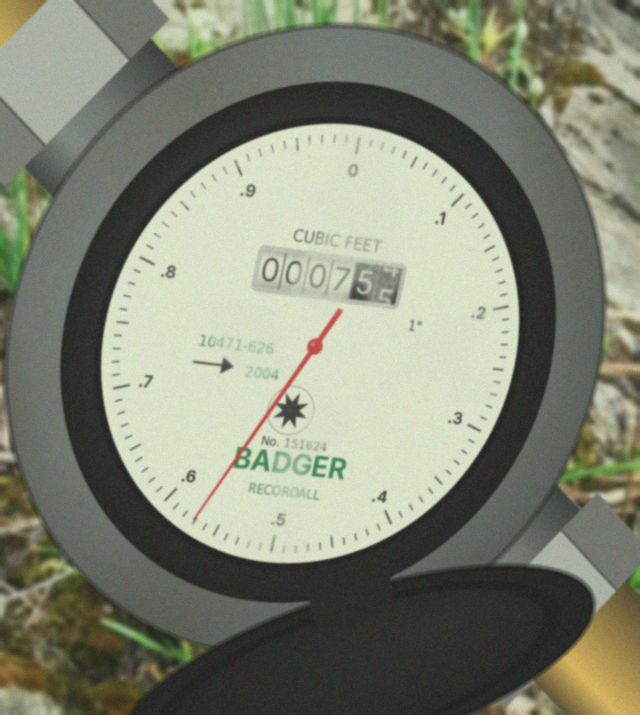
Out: 754.57,ft³
